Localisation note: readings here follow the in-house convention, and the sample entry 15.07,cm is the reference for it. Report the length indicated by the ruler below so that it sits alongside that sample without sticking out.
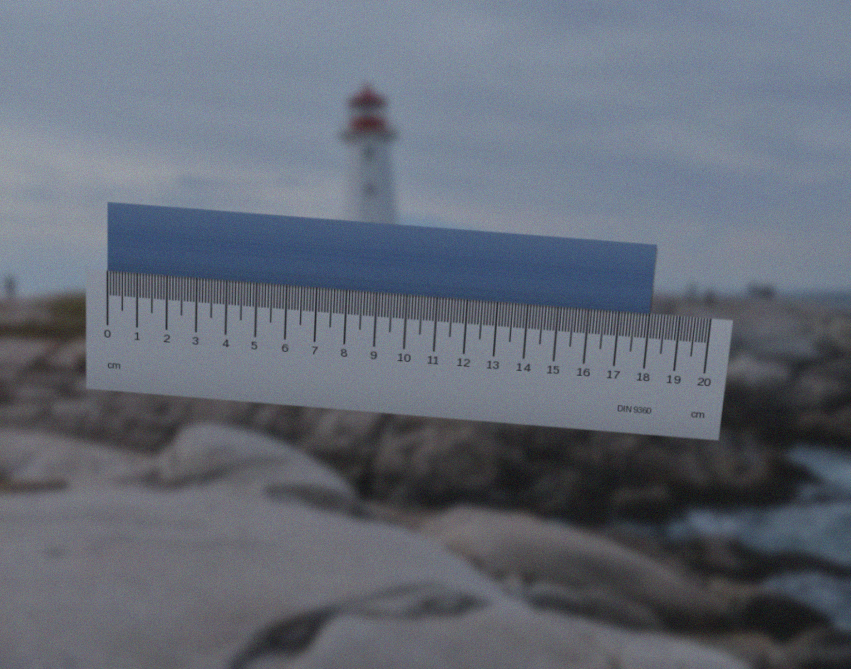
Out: 18,cm
